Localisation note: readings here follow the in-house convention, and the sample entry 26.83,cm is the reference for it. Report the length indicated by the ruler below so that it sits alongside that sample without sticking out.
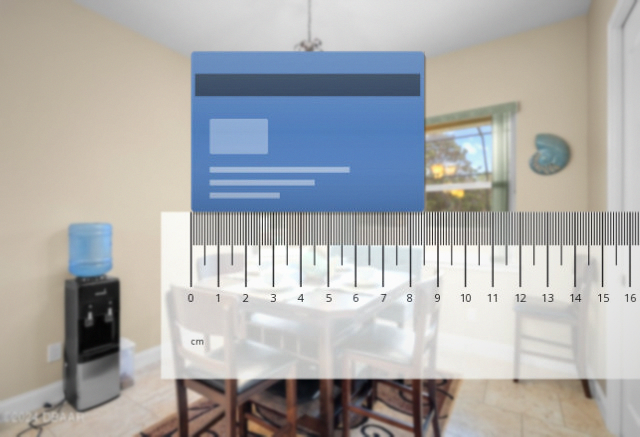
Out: 8.5,cm
